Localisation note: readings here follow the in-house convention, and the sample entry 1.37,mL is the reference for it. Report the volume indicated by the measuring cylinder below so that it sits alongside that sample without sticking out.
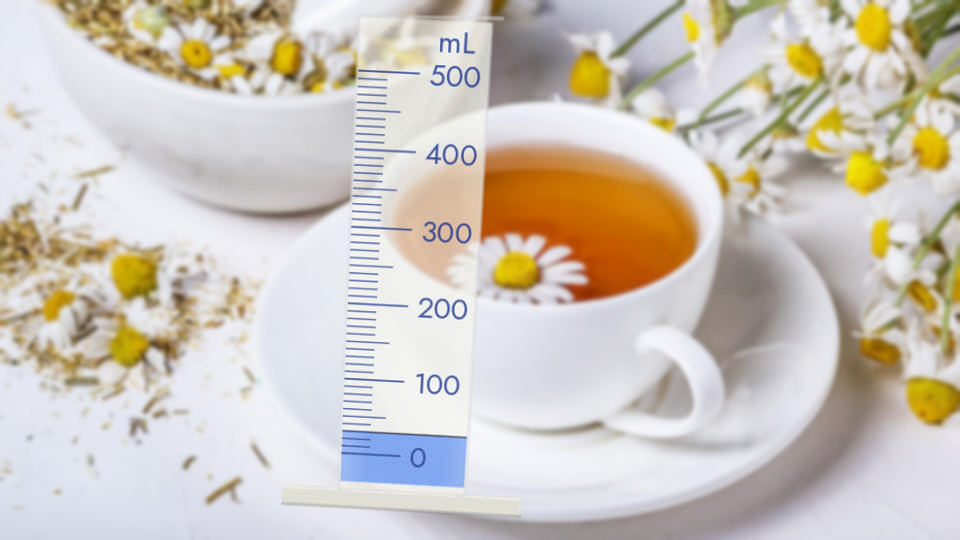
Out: 30,mL
